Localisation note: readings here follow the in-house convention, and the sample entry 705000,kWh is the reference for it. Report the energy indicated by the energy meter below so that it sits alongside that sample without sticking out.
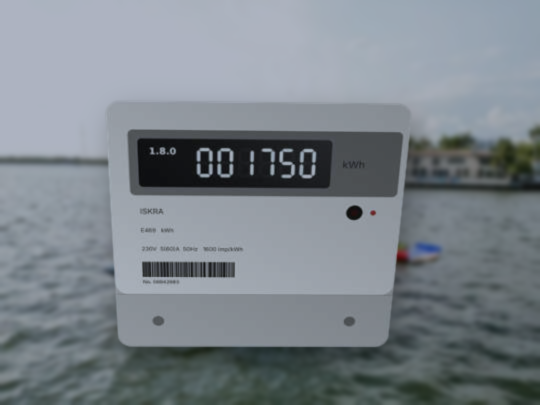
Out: 1750,kWh
